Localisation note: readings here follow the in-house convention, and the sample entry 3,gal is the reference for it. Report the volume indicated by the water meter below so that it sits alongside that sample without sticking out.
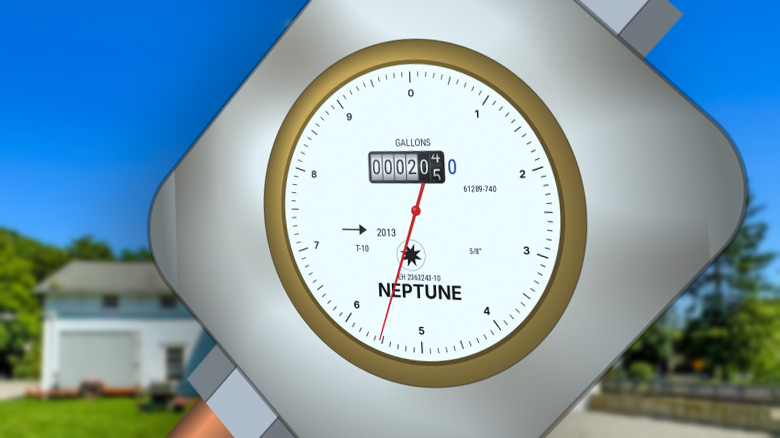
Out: 2045.5,gal
